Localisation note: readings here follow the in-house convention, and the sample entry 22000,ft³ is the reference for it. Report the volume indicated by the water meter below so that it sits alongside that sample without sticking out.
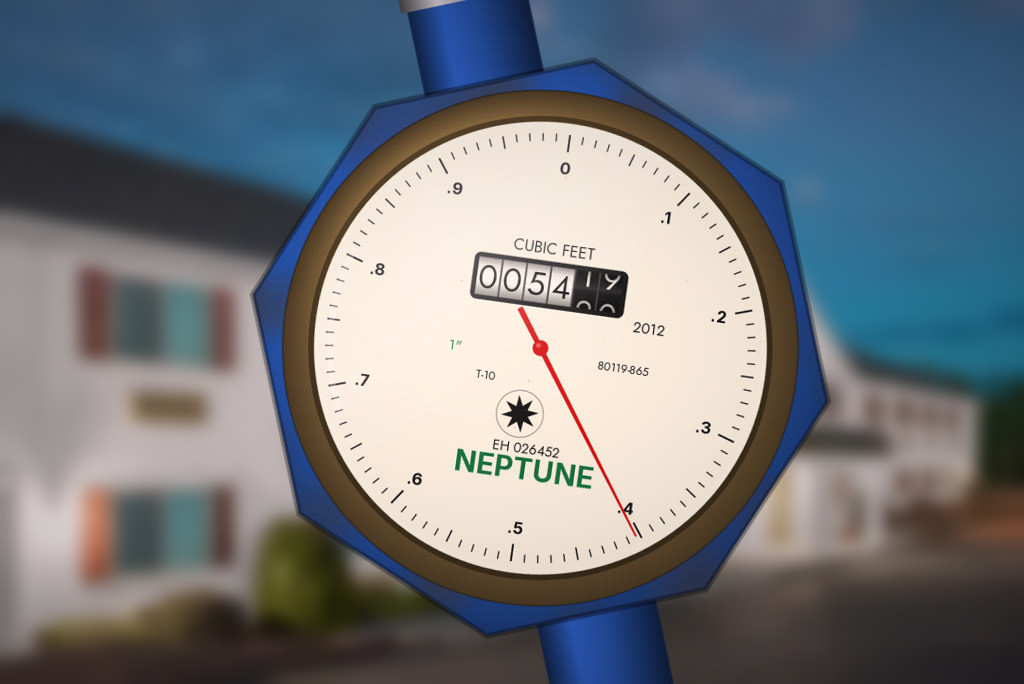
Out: 5419.40,ft³
